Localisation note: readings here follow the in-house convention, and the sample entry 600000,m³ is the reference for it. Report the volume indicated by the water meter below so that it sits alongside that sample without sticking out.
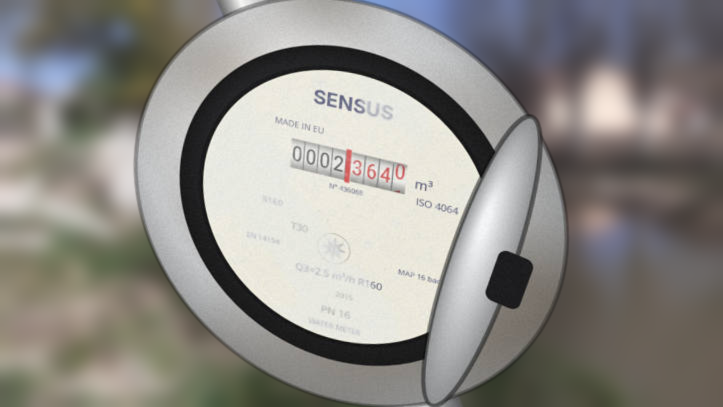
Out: 2.3640,m³
